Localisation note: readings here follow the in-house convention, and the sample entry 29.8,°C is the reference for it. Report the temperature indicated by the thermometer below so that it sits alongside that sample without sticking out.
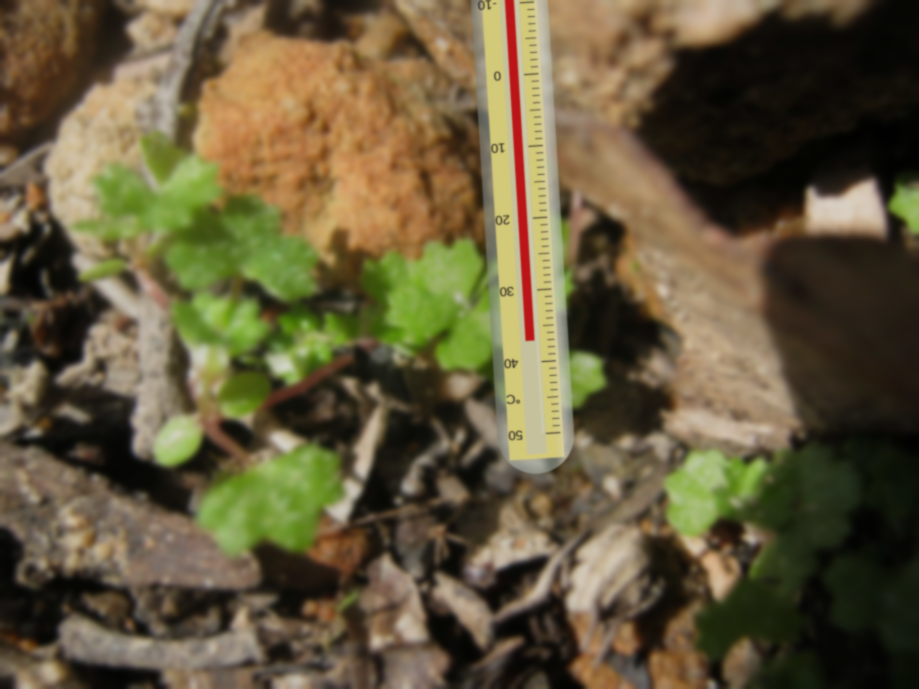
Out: 37,°C
